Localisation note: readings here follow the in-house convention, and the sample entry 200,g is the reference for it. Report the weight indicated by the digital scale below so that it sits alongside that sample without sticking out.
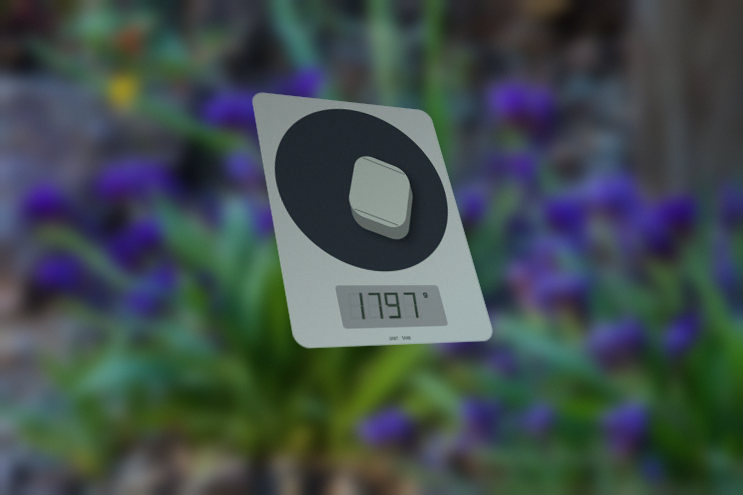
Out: 1797,g
